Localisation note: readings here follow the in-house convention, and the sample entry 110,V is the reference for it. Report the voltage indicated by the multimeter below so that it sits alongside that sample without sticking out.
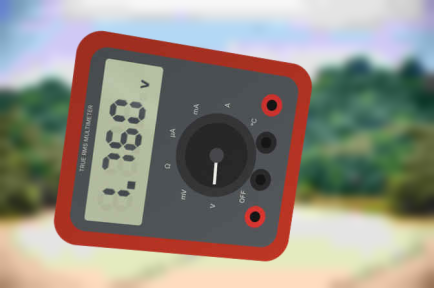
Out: 1.760,V
